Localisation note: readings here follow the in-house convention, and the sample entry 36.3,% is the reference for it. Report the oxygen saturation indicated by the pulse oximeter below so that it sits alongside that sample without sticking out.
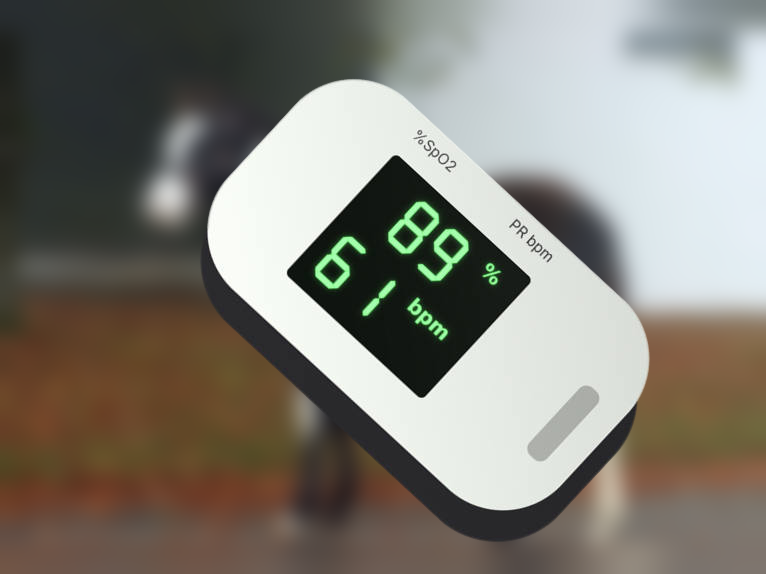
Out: 89,%
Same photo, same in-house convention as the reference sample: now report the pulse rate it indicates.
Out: 61,bpm
